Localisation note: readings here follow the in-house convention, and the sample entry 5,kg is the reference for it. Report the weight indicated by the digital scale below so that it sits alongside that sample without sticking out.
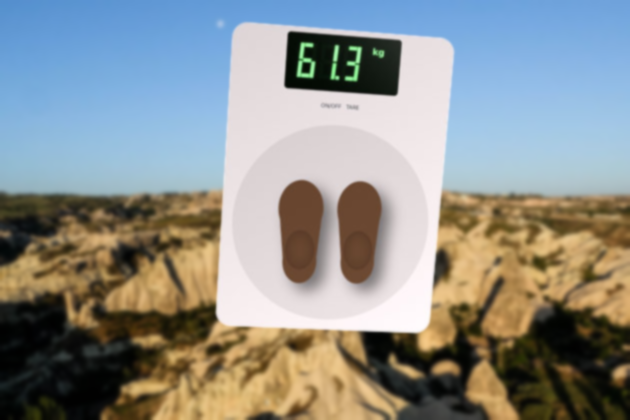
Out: 61.3,kg
